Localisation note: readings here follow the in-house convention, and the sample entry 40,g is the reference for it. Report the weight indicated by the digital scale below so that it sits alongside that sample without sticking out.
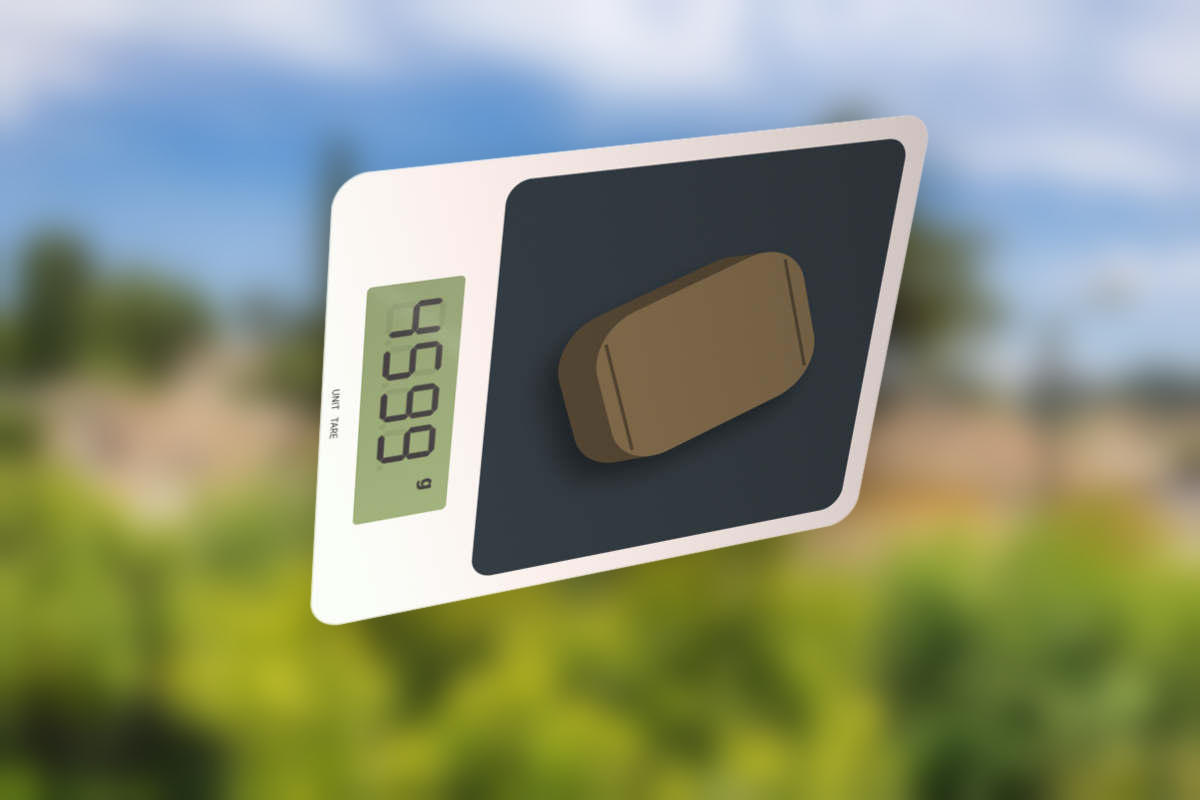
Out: 4599,g
